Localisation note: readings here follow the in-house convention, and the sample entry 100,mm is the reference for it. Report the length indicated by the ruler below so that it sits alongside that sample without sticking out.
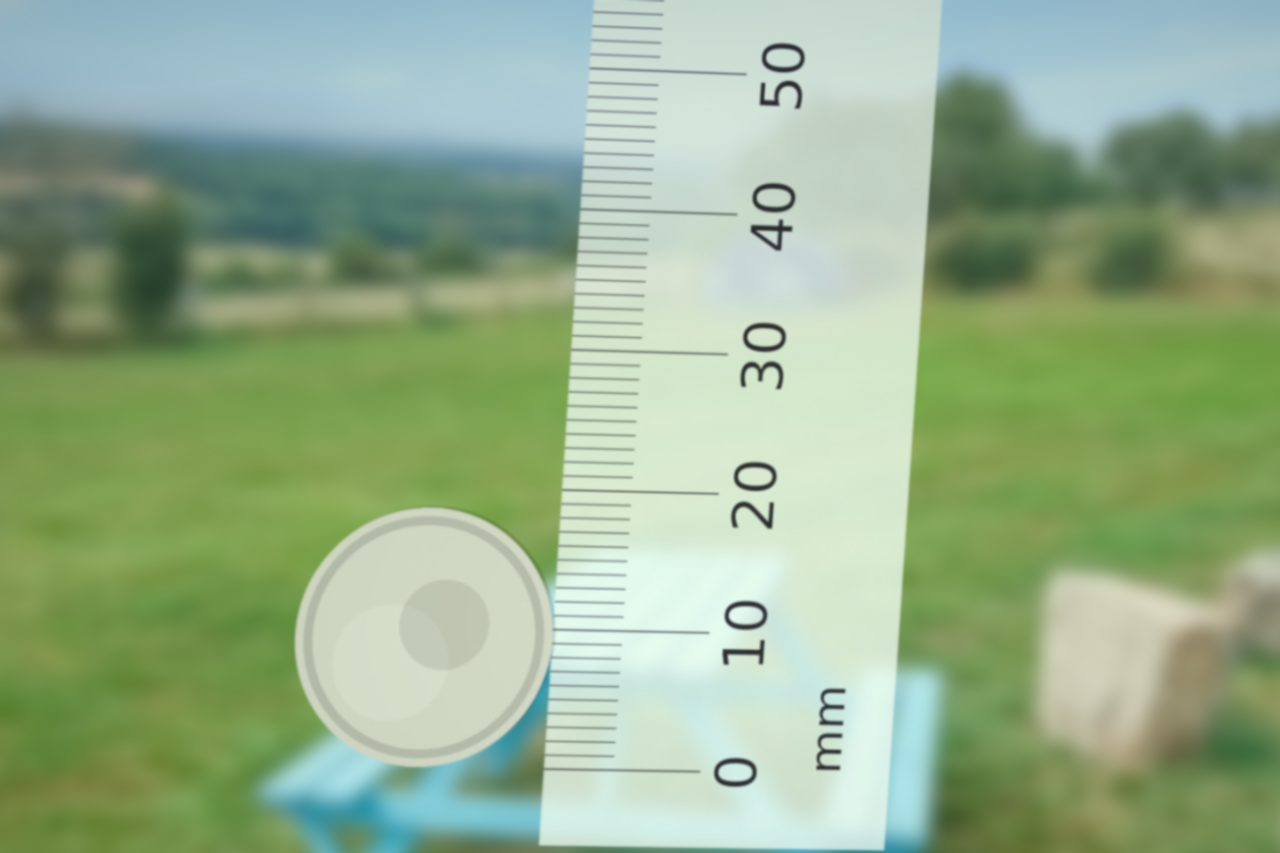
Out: 18.5,mm
